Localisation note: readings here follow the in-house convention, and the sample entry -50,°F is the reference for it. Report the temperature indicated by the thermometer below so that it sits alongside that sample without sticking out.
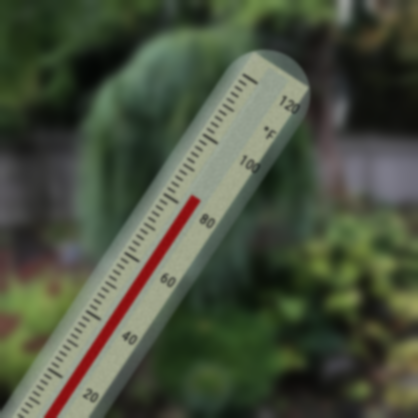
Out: 84,°F
